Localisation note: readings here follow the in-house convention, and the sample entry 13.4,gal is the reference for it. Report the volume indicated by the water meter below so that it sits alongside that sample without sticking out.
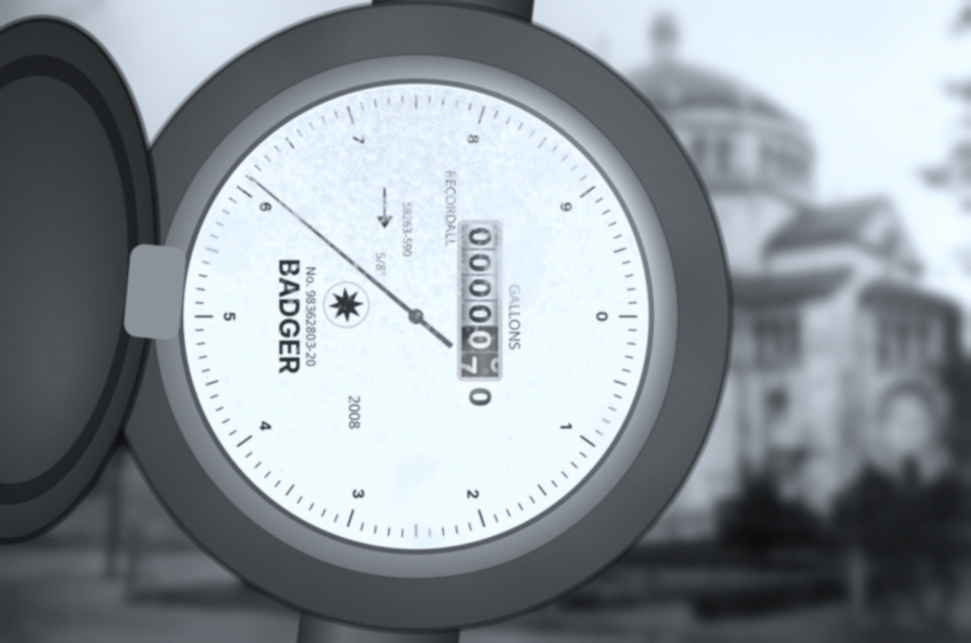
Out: 66.1,gal
